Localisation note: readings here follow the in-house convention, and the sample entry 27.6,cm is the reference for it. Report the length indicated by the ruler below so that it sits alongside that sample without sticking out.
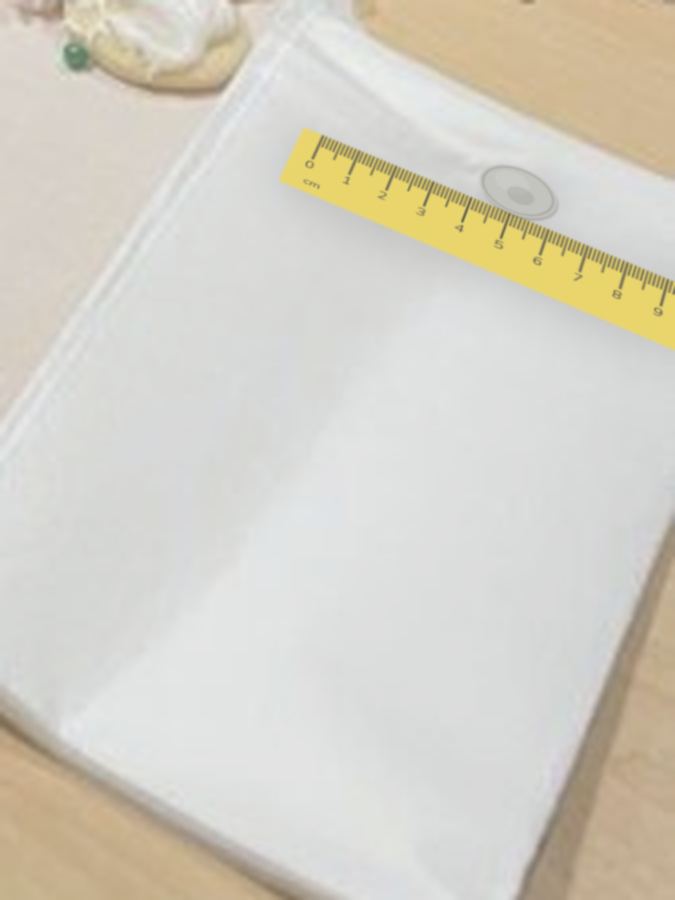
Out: 2,cm
